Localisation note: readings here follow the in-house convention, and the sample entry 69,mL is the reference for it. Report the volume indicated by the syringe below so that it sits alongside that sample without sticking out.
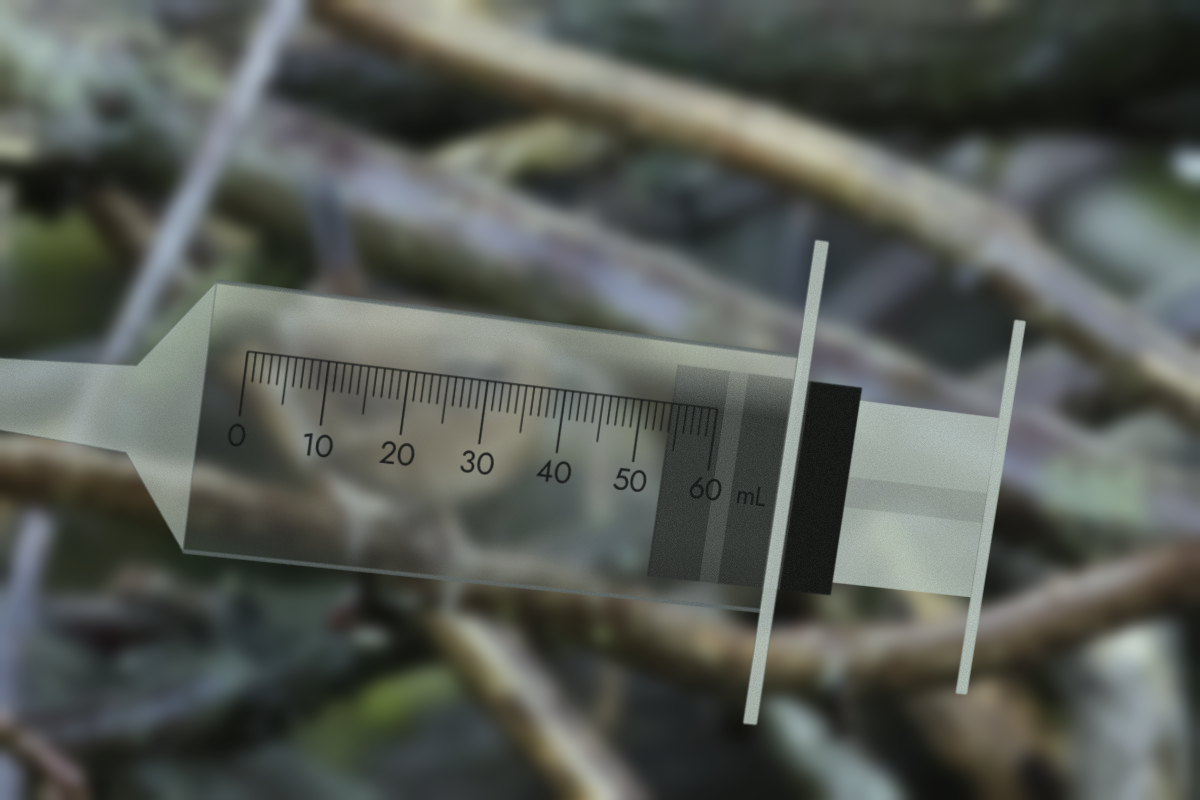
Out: 54,mL
